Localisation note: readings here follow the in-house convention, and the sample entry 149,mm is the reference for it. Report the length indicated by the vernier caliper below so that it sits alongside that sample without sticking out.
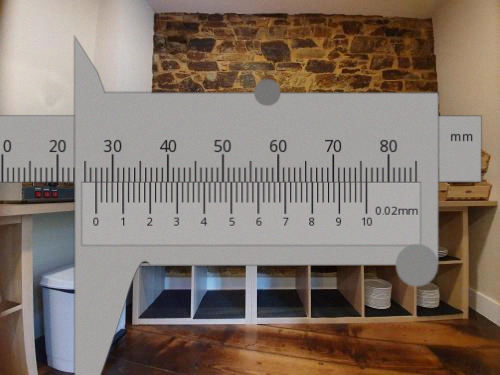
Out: 27.0,mm
